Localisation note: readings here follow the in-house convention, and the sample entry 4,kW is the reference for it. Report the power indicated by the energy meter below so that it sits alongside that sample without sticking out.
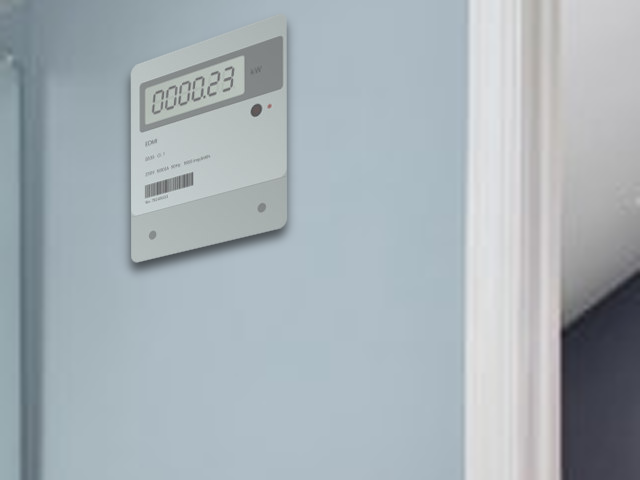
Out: 0.23,kW
